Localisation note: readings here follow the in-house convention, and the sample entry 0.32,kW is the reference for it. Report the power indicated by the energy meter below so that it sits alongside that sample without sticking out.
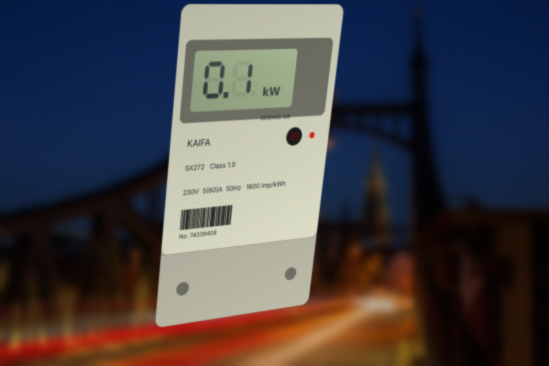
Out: 0.1,kW
